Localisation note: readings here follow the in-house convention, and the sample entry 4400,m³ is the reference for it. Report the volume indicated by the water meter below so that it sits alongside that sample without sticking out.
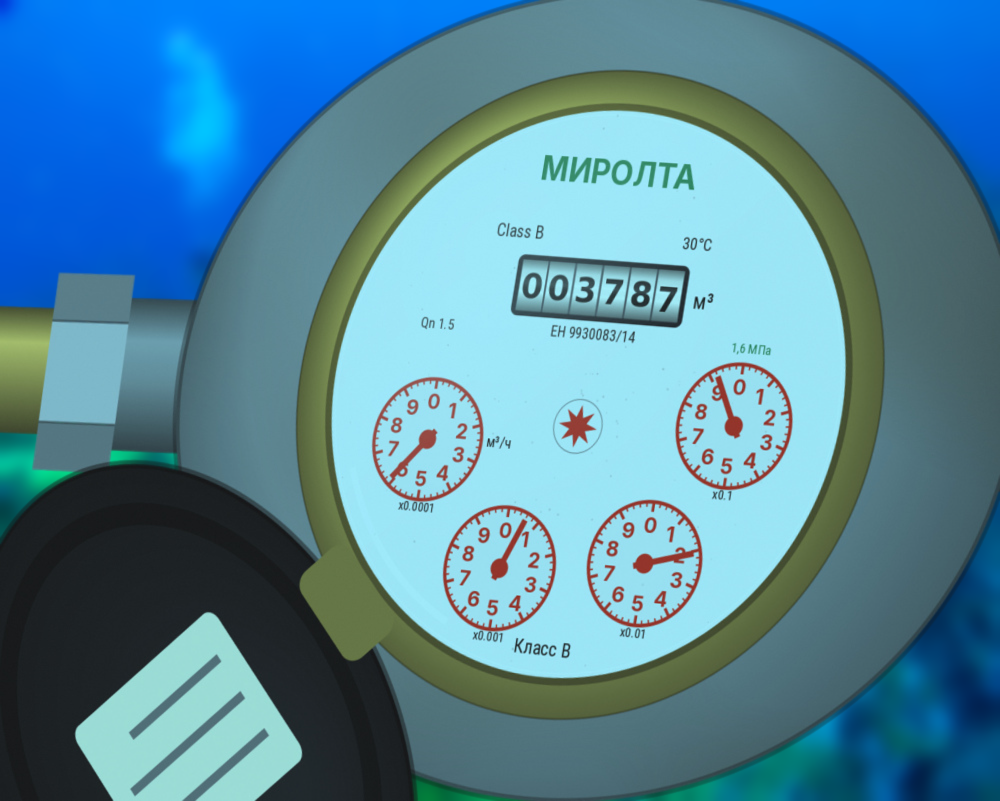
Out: 3786.9206,m³
